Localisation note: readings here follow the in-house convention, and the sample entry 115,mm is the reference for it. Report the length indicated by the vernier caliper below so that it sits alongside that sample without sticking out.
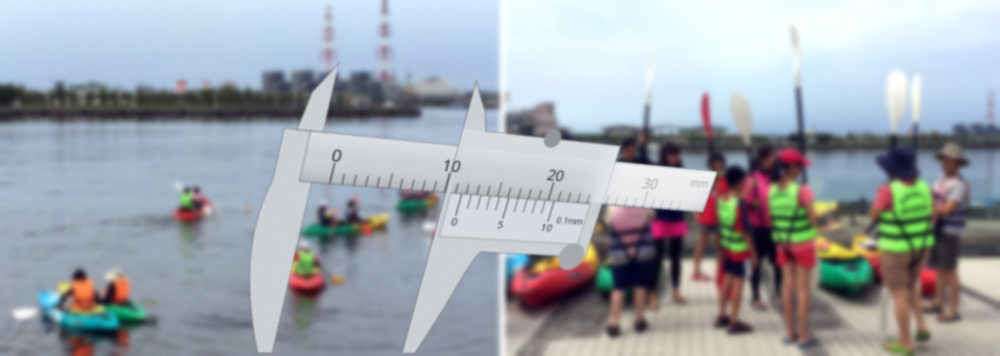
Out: 11.6,mm
